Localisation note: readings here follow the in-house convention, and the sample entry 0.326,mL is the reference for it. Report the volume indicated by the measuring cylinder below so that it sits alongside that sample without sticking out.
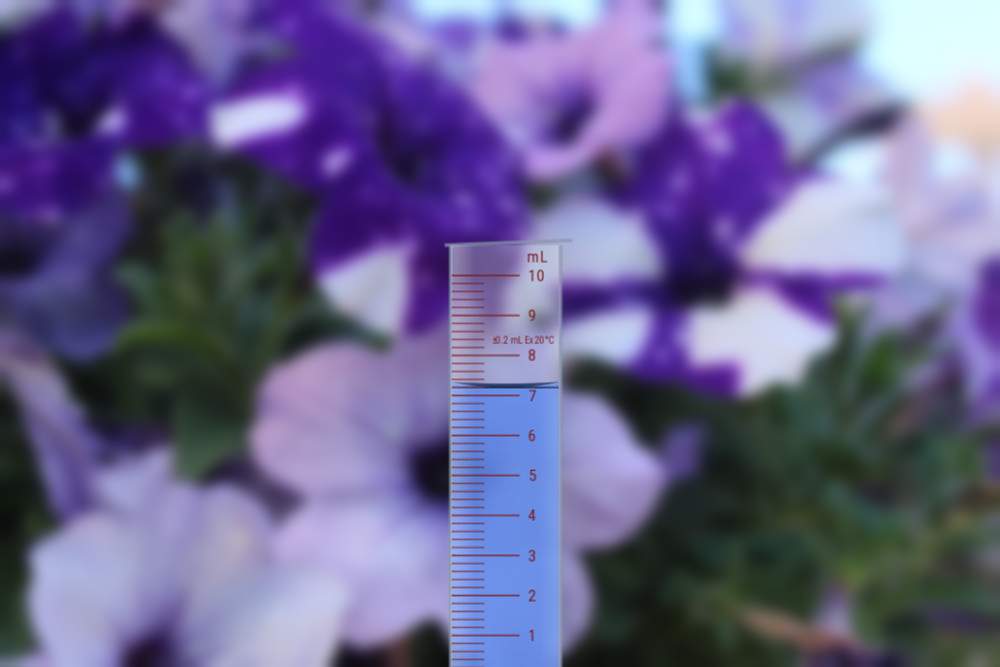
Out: 7.2,mL
